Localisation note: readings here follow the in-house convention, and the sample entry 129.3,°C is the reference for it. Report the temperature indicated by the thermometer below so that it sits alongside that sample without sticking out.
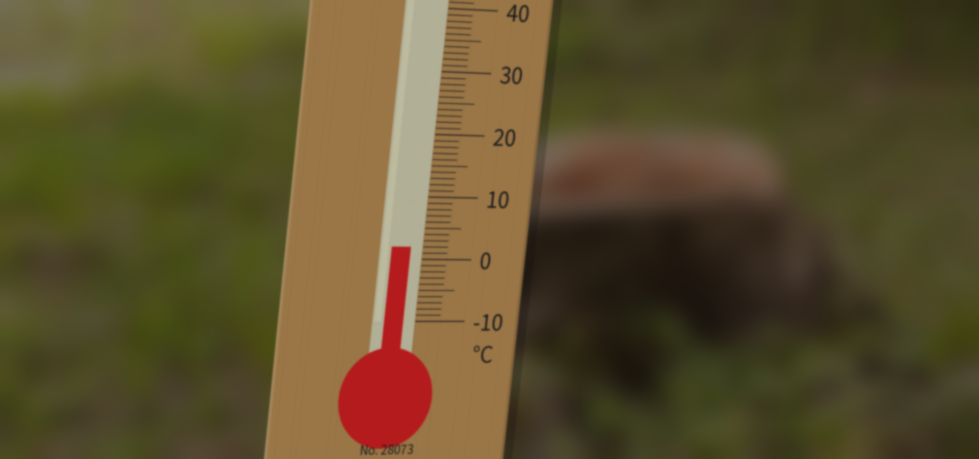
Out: 2,°C
